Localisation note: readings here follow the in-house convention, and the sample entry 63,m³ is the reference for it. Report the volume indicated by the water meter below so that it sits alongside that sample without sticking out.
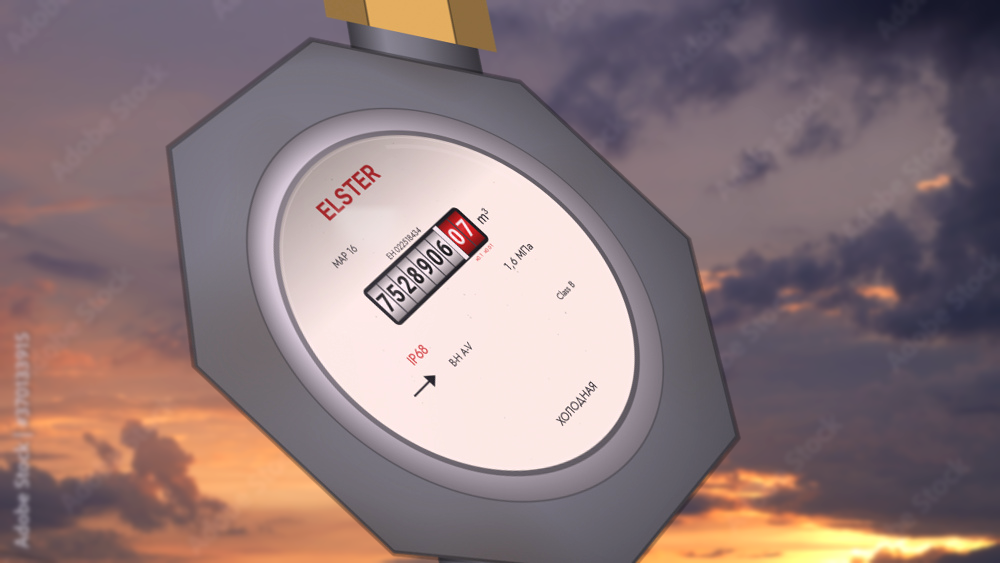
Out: 7528906.07,m³
